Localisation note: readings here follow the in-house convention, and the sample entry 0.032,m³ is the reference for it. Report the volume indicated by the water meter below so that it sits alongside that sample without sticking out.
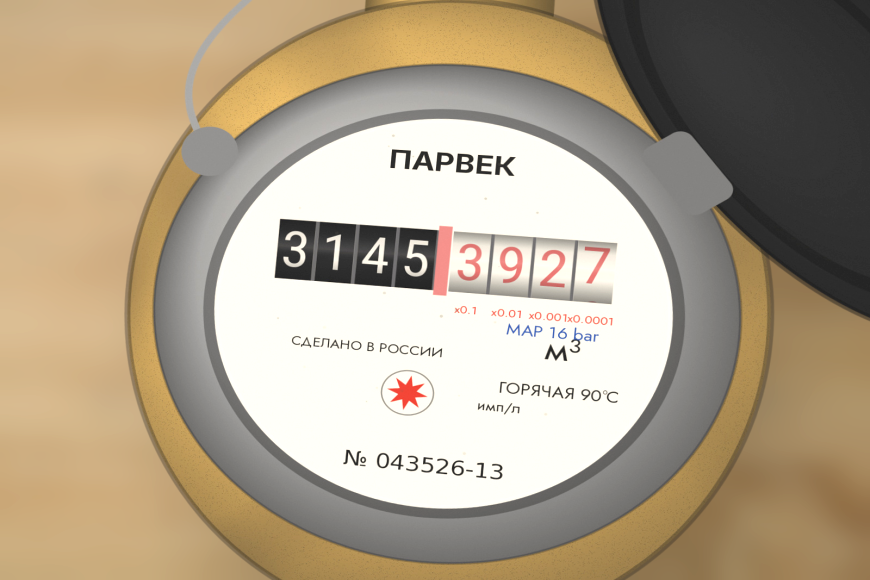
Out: 3145.3927,m³
